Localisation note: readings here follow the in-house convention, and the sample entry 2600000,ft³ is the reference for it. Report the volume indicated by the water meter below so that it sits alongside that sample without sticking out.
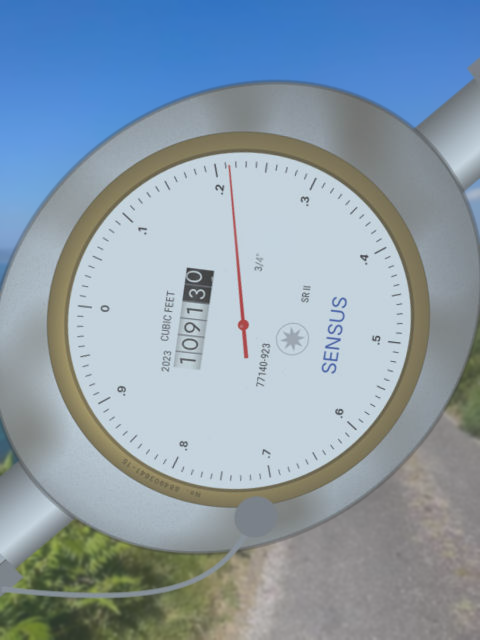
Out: 109130.21,ft³
